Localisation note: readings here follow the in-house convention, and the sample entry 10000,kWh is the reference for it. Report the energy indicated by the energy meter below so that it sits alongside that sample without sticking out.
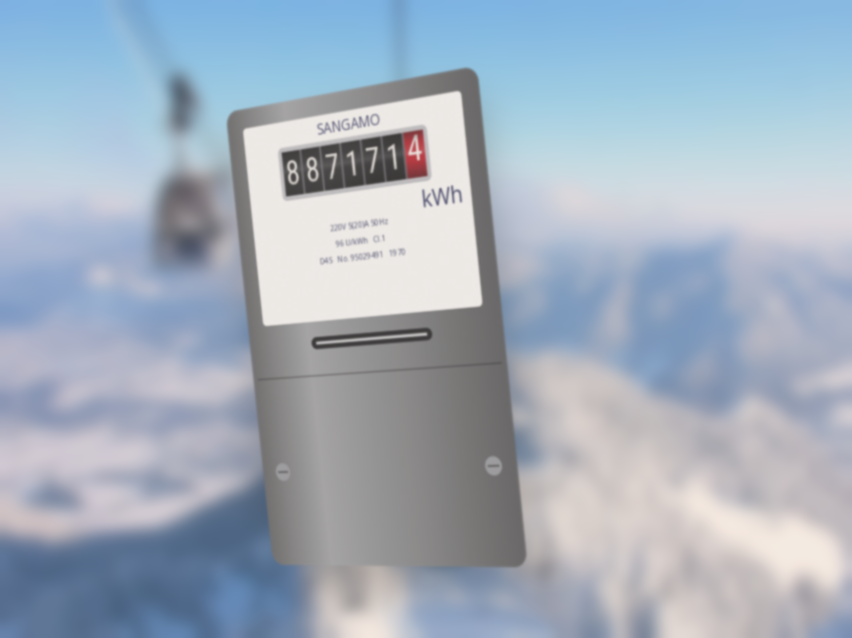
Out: 887171.4,kWh
